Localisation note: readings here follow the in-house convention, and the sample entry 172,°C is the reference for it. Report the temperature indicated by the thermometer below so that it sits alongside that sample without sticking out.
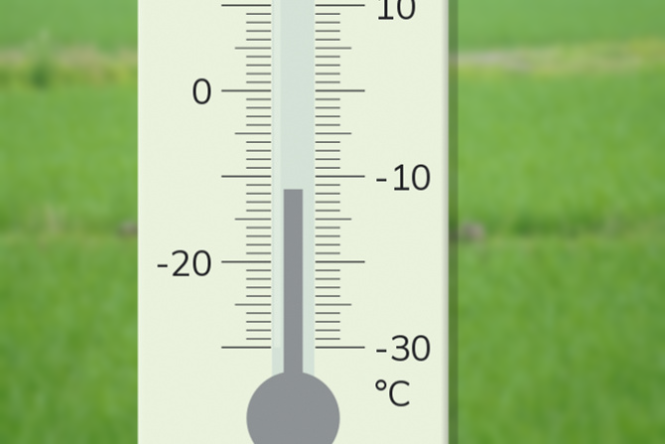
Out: -11.5,°C
